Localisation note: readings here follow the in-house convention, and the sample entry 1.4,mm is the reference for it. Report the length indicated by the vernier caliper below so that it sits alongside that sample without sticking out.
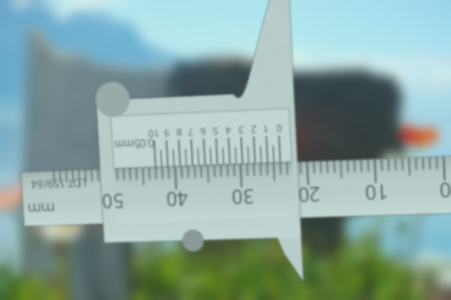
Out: 24.0,mm
